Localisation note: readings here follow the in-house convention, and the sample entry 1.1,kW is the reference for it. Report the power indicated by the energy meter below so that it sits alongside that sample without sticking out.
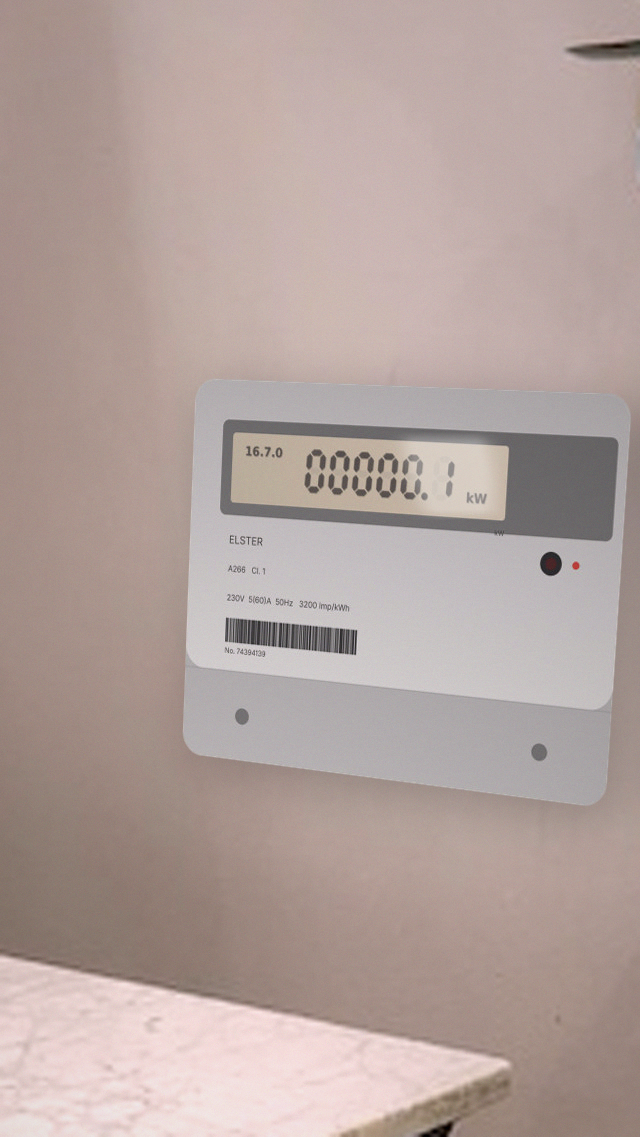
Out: 0.1,kW
